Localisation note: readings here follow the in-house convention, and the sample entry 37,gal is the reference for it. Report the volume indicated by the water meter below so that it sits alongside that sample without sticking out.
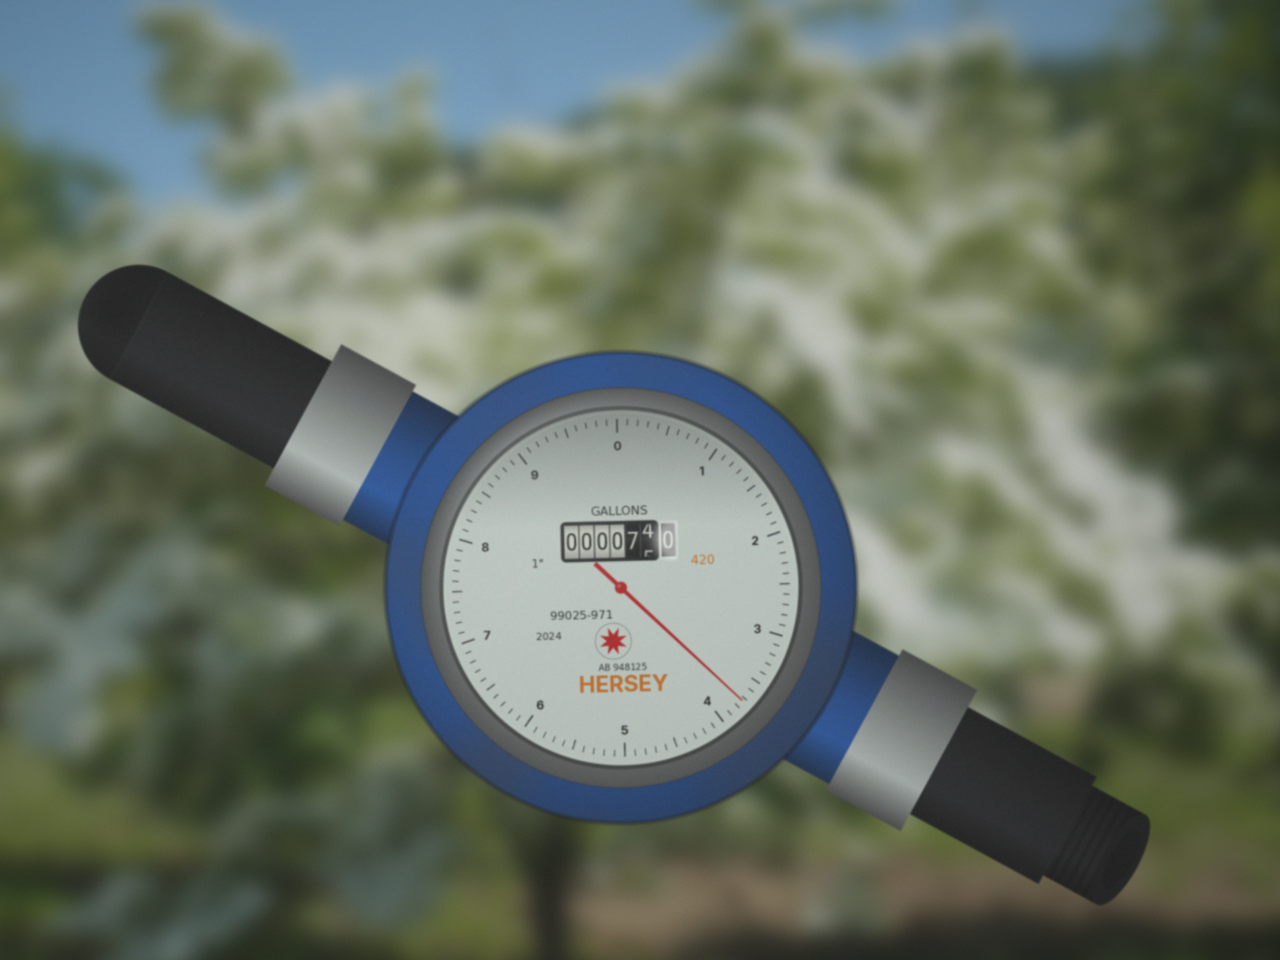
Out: 743.7,gal
